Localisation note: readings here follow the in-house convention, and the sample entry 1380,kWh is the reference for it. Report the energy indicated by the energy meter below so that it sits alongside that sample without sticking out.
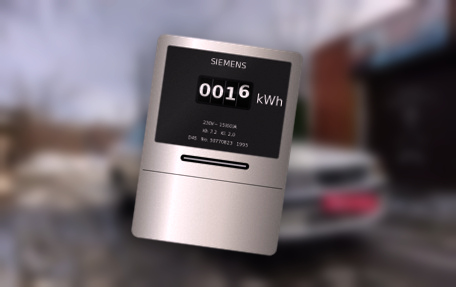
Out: 16,kWh
